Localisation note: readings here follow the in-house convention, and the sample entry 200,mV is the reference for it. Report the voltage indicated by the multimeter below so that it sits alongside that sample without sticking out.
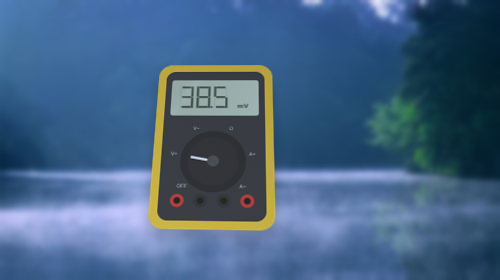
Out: 38.5,mV
